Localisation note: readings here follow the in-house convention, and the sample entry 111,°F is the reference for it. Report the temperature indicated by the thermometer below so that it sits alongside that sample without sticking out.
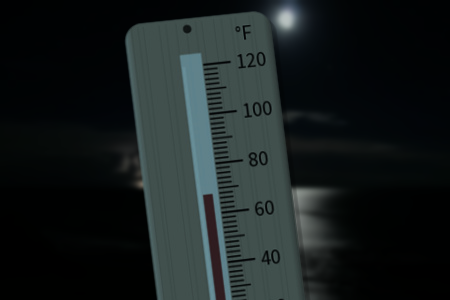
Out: 68,°F
